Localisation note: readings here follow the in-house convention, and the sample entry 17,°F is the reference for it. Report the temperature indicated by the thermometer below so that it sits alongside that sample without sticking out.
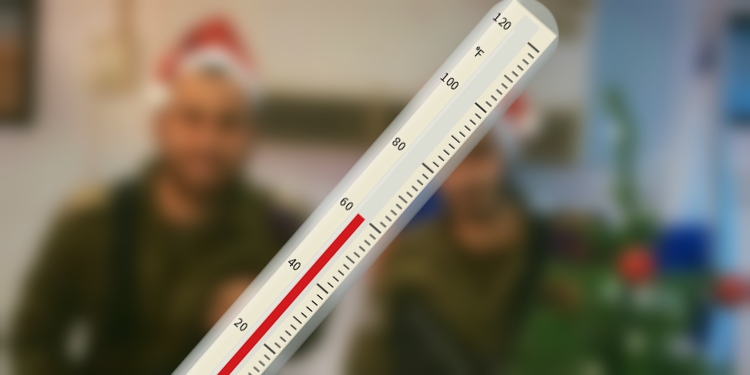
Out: 60,°F
